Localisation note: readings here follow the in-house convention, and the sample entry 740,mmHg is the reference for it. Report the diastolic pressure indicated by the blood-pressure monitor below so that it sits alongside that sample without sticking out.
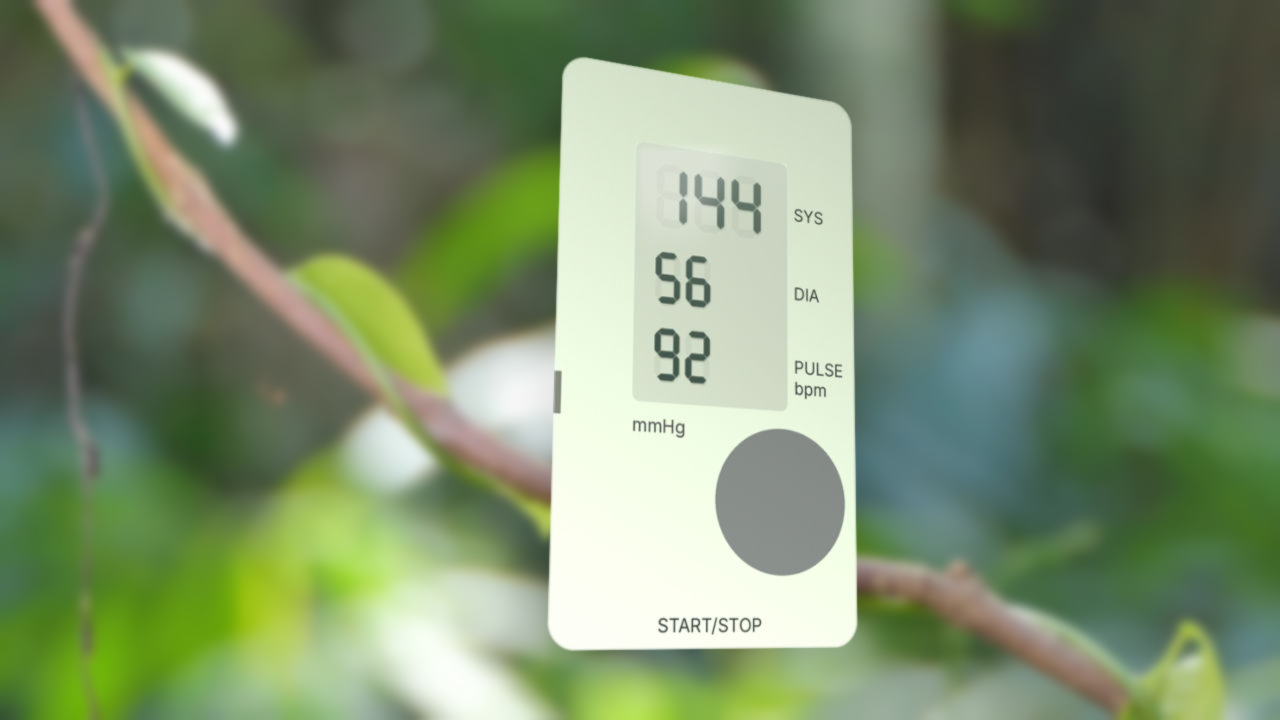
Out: 56,mmHg
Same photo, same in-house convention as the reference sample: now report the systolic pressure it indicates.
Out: 144,mmHg
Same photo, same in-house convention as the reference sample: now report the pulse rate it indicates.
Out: 92,bpm
